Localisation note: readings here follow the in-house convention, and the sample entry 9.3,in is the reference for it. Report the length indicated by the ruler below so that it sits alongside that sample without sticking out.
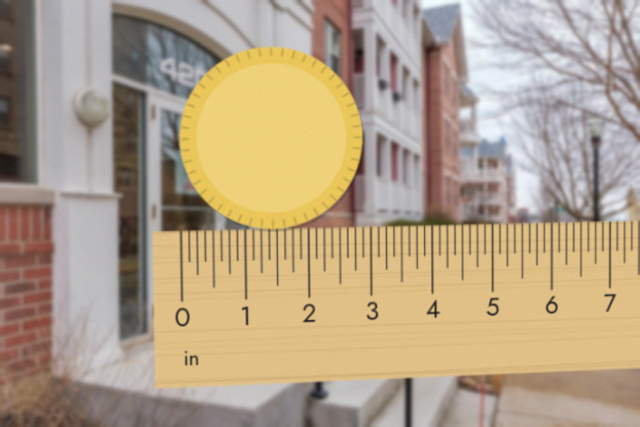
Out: 2.875,in
